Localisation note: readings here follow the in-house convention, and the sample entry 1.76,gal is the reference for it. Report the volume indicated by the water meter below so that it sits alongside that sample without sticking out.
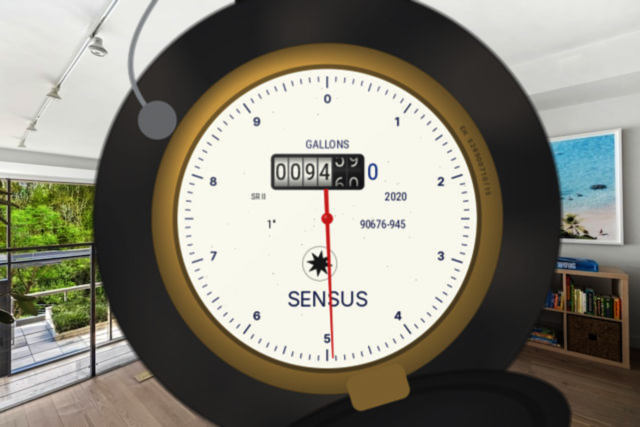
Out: 94594.9,gal
